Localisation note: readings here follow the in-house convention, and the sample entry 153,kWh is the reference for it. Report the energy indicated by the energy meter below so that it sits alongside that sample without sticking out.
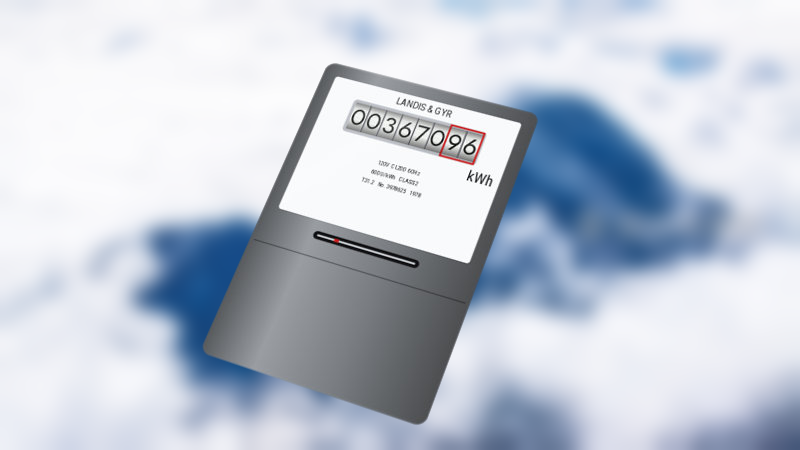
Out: 3670.96,kWh
